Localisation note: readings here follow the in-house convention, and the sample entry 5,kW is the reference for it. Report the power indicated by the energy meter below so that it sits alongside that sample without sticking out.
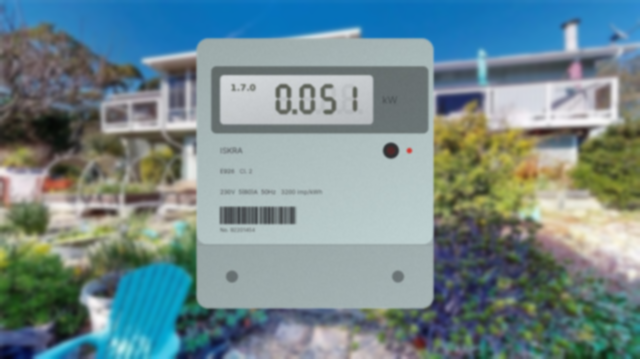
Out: 0.051,kW
